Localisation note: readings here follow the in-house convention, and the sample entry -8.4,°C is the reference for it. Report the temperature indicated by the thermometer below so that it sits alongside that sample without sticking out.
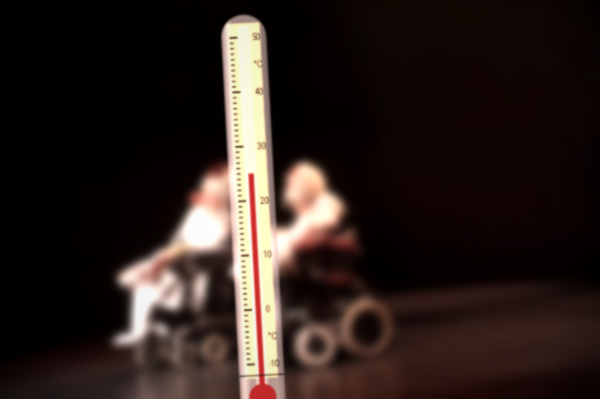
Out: 25,°C
